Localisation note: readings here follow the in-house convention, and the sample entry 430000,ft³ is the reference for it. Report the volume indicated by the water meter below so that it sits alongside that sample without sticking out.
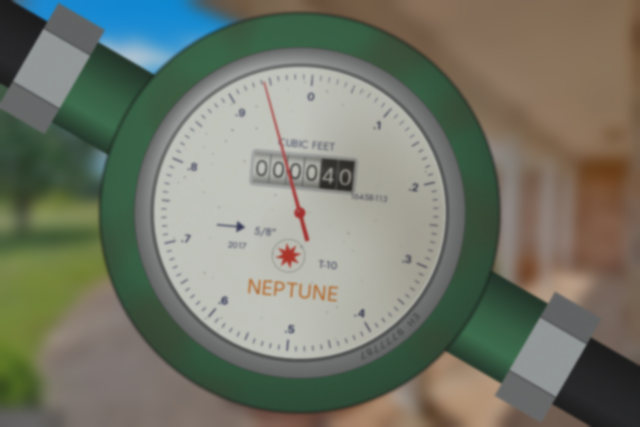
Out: 39.94,ft³
